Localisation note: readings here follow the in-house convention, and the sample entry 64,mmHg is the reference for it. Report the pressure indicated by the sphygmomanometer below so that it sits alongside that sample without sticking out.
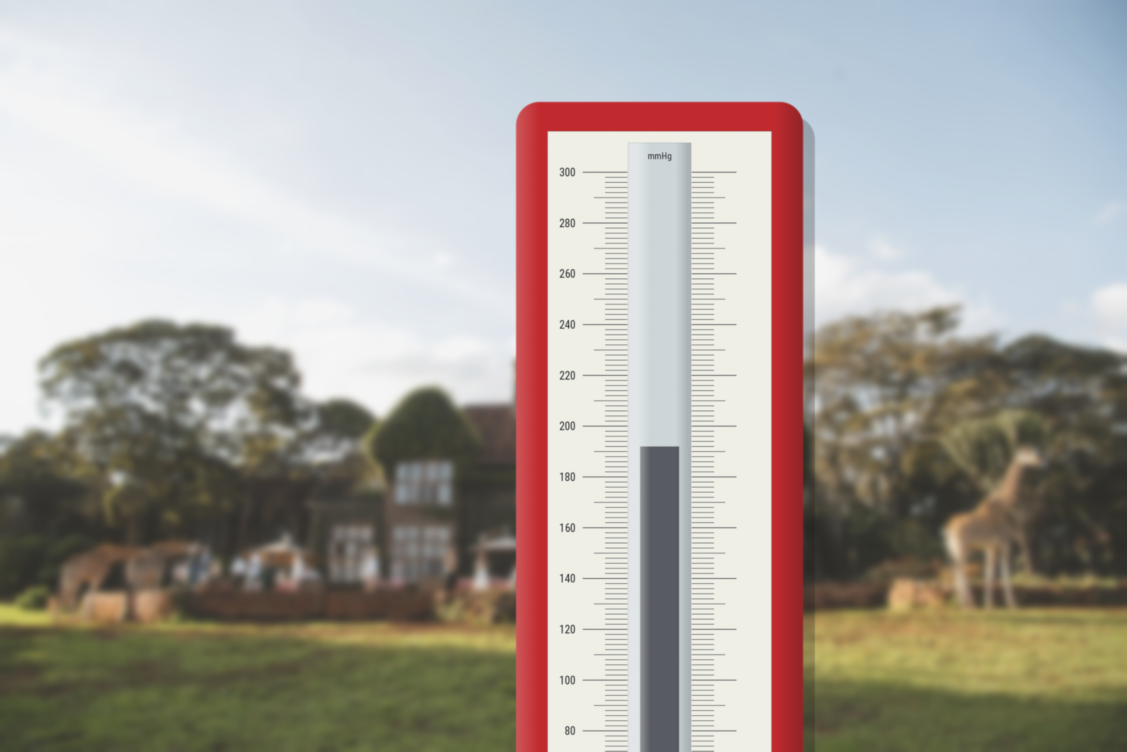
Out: 192,mmHg
